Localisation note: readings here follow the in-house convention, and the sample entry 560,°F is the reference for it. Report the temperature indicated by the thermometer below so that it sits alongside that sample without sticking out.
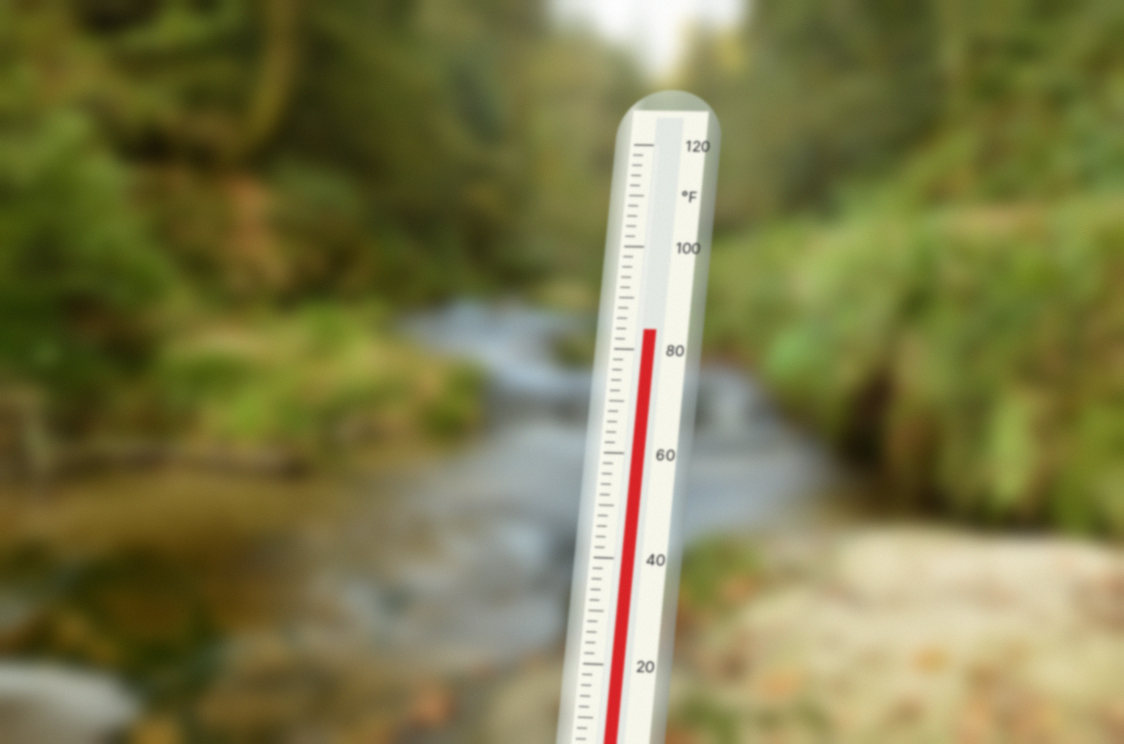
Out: 84,°F
